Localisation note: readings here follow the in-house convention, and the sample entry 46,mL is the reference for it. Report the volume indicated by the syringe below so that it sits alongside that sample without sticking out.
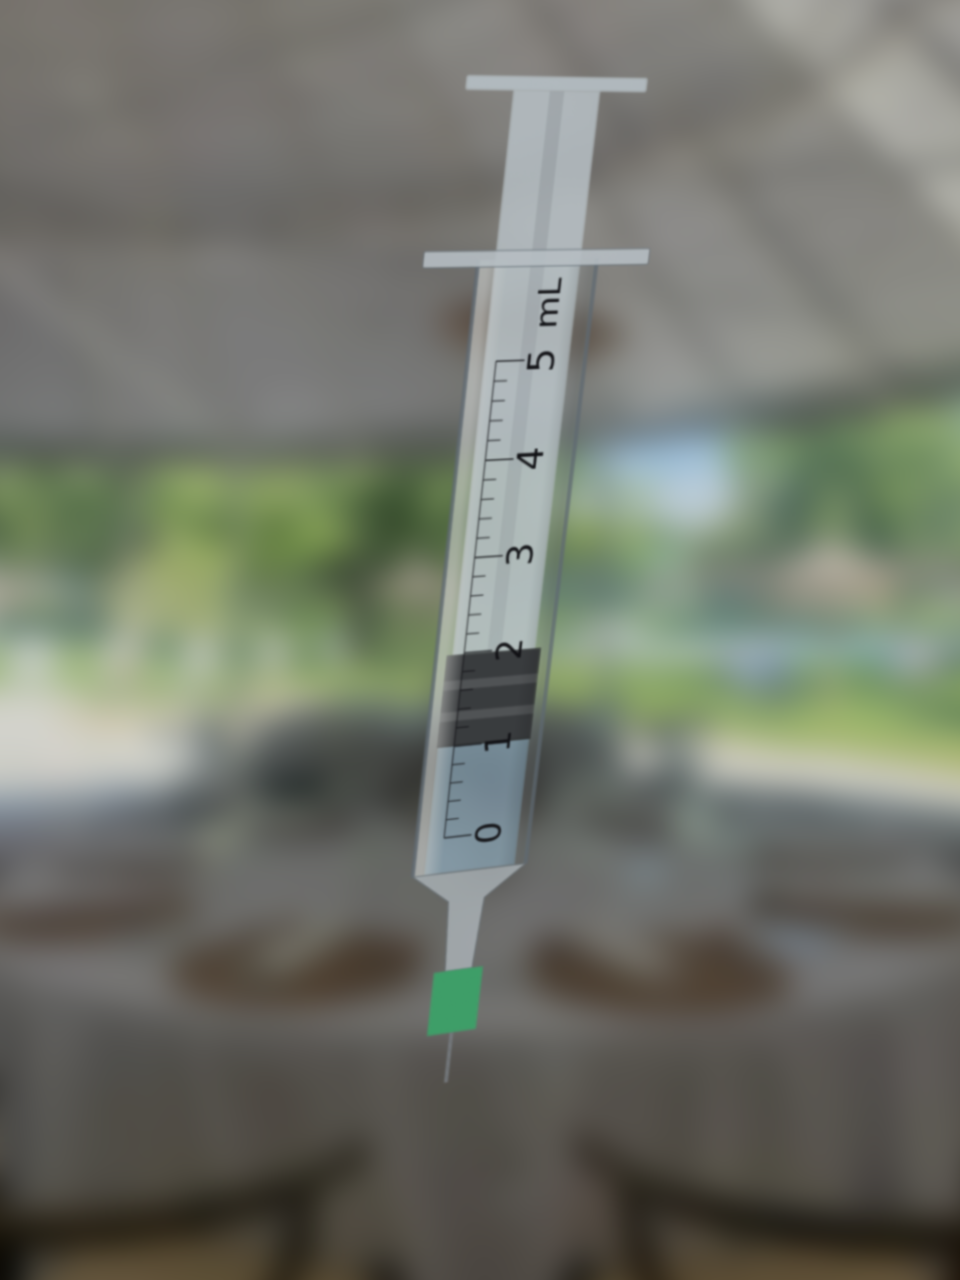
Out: 1,mL
